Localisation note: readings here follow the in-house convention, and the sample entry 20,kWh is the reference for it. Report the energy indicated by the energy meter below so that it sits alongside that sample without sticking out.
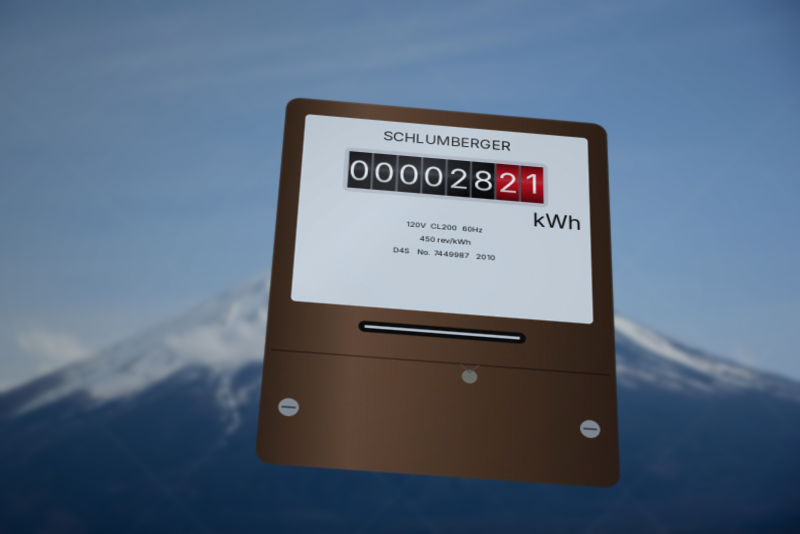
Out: 28.21,kWh
